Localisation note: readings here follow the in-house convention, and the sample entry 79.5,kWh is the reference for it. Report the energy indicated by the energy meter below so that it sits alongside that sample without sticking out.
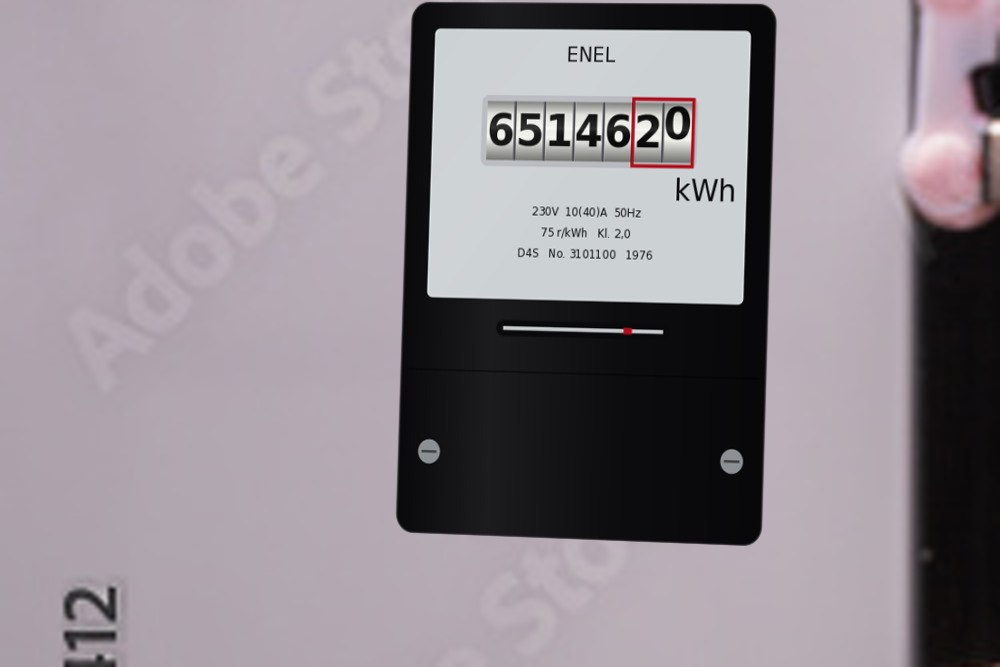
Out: 65146.20,kWh
